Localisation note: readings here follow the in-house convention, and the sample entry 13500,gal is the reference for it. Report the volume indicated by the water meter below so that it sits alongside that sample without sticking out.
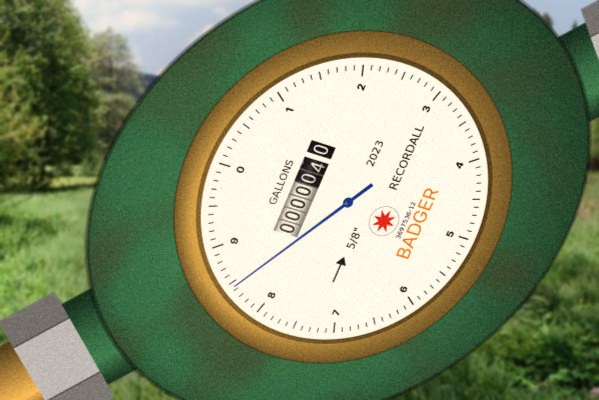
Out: 38.4,gal
